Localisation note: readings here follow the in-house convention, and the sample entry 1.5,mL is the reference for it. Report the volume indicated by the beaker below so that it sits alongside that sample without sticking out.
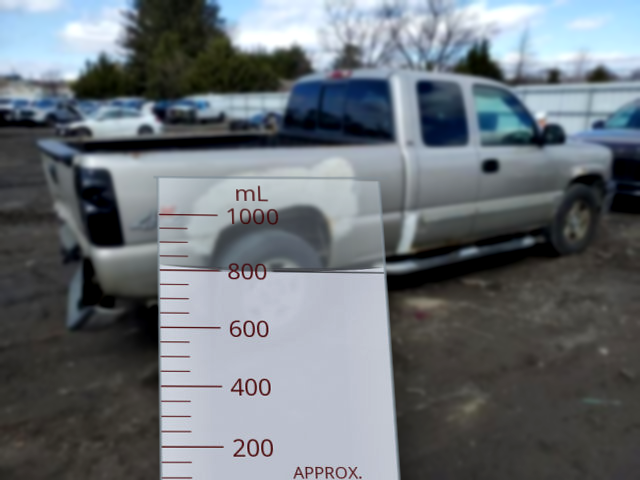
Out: 800,mL
